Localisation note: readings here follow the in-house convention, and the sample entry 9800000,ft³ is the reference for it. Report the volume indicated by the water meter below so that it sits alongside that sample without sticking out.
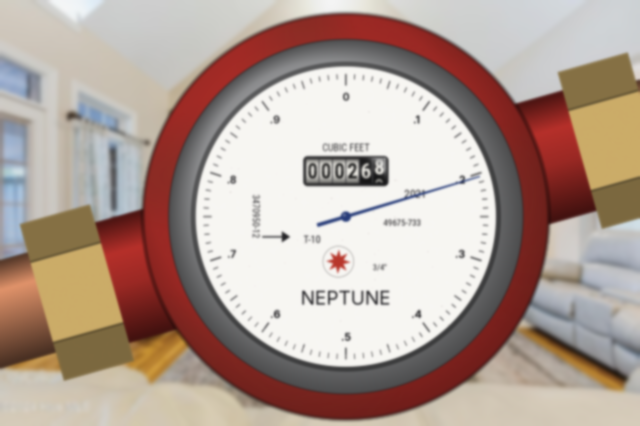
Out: 268.20,ft³
